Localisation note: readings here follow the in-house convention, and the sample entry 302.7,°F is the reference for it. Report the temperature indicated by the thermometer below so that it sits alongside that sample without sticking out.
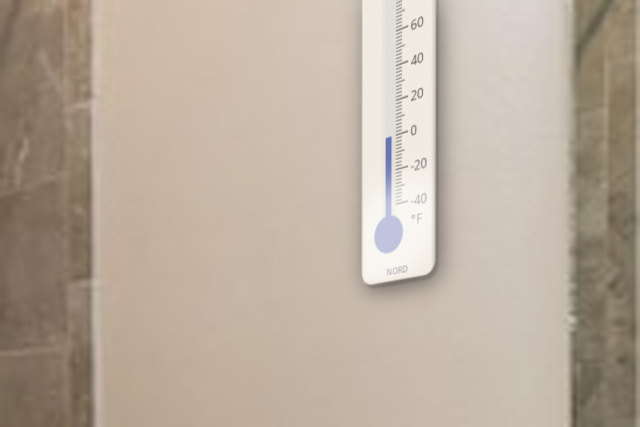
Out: 0,°F
